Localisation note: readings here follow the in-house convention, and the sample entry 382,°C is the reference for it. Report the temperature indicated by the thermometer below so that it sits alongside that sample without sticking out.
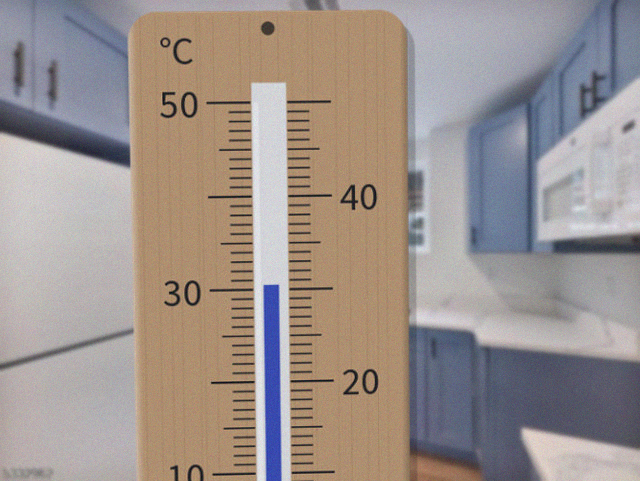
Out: 30.5,°C
